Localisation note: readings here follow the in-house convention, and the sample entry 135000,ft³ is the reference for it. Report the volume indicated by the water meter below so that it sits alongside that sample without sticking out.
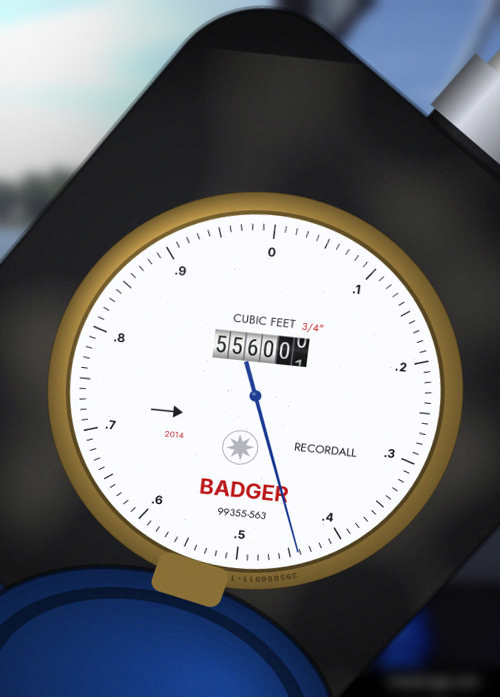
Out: 556000.44,ft³
